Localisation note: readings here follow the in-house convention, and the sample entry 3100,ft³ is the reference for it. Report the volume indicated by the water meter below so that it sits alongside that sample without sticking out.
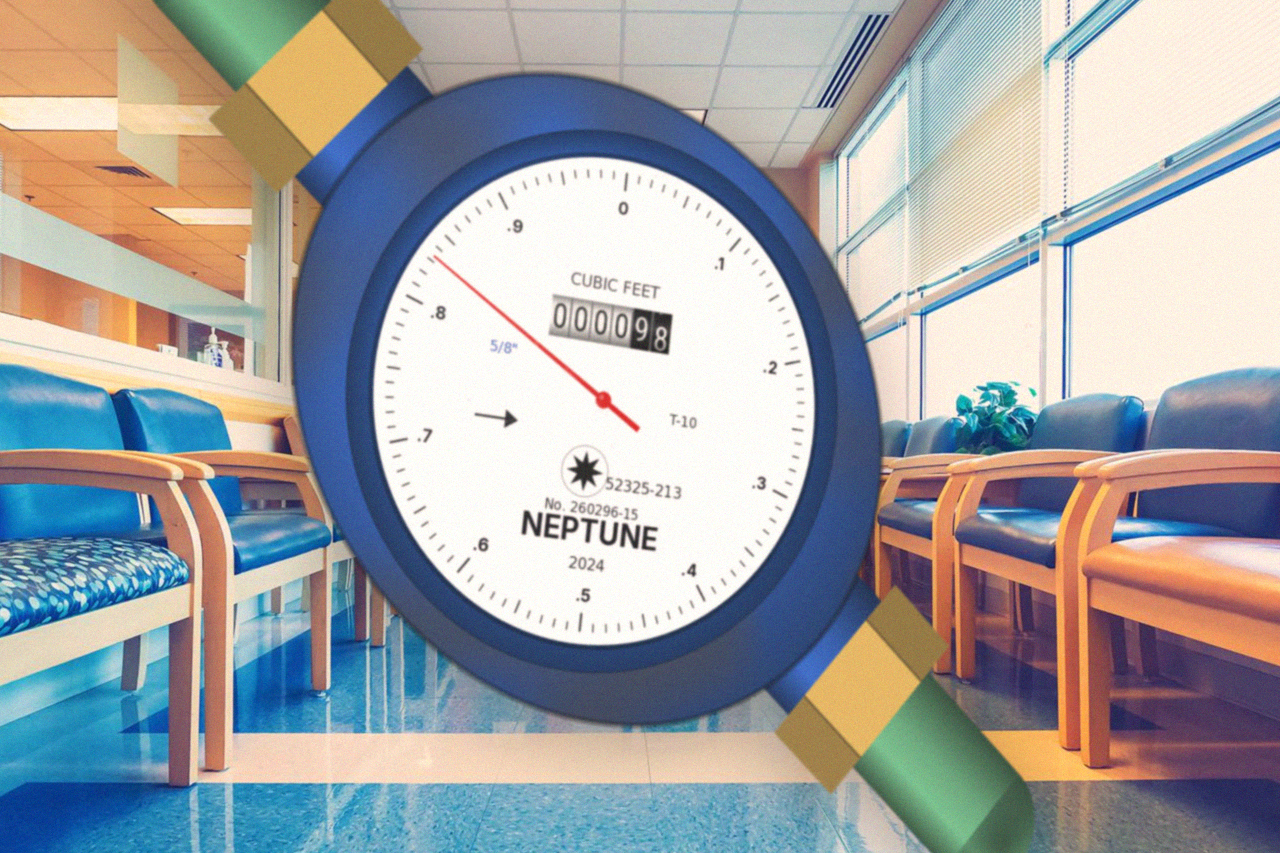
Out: 97.83,ft³
